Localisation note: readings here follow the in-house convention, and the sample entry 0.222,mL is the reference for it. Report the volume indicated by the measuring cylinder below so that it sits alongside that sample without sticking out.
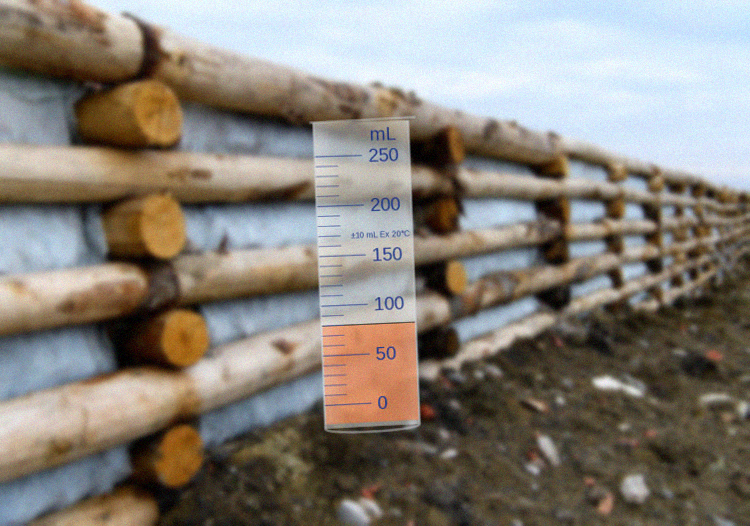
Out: 80,mL
